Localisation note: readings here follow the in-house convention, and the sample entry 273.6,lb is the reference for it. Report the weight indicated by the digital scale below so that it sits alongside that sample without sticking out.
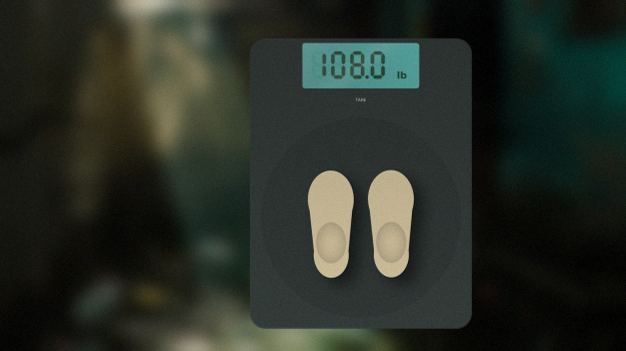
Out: 108.0,lb
